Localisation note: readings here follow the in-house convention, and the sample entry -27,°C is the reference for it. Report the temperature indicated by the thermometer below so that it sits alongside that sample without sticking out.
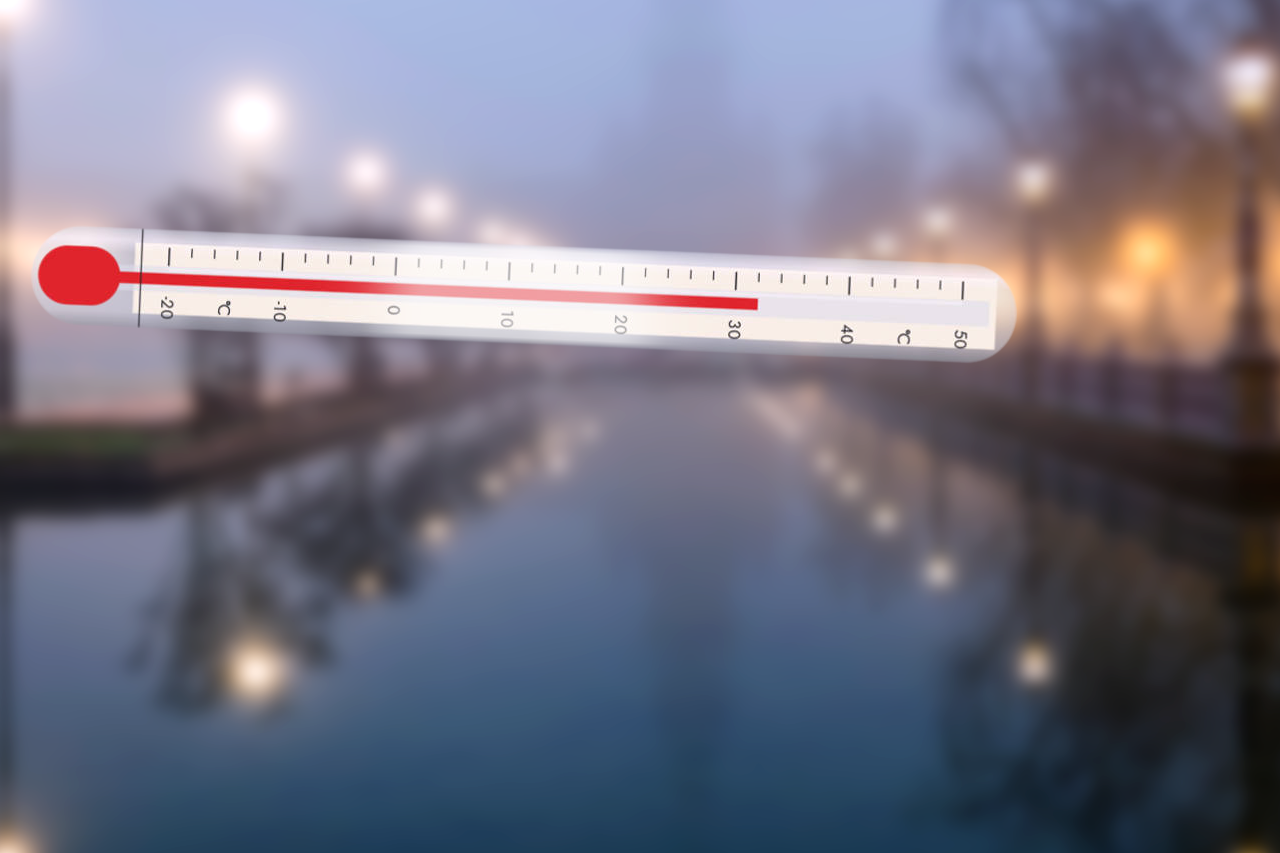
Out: 32,°C
